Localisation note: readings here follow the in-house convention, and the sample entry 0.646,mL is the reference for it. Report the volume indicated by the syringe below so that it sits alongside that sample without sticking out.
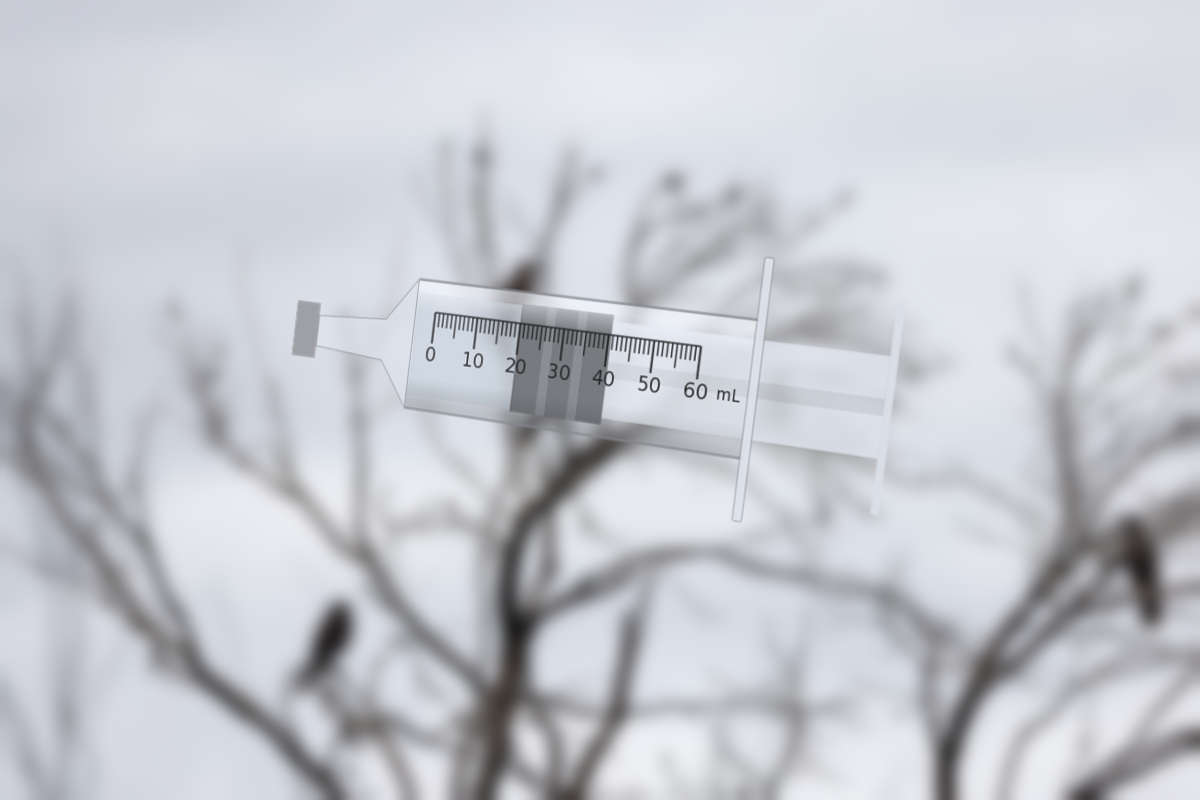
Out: 20,mL
